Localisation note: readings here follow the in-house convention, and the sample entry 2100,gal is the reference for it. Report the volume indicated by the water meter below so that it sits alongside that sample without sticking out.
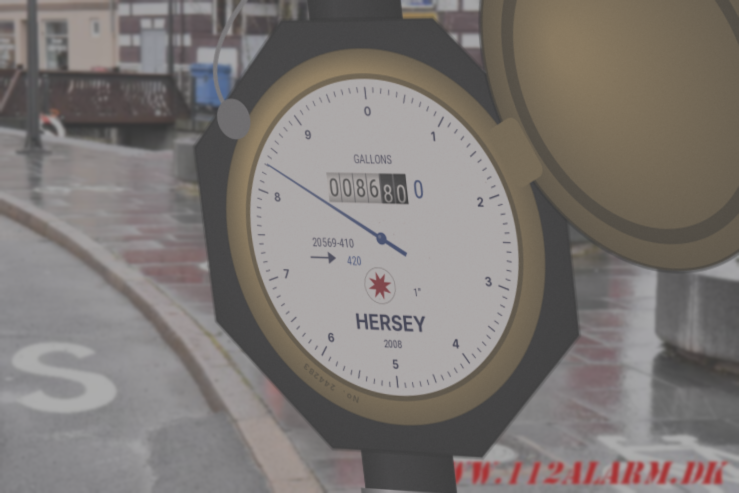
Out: 86798.3,gal
